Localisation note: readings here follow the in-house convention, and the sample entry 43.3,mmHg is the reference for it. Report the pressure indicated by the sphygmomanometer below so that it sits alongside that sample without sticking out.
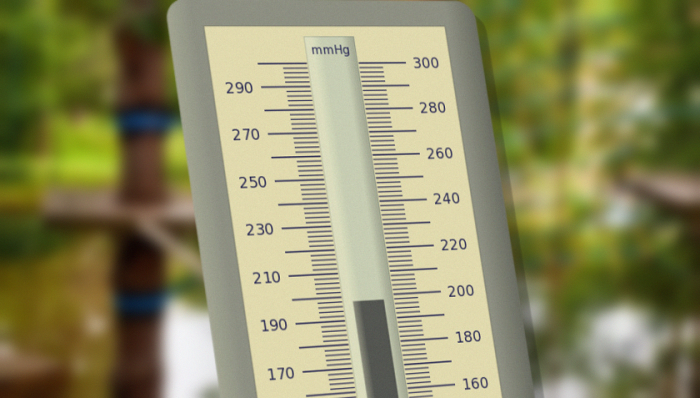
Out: 198,mmHg
